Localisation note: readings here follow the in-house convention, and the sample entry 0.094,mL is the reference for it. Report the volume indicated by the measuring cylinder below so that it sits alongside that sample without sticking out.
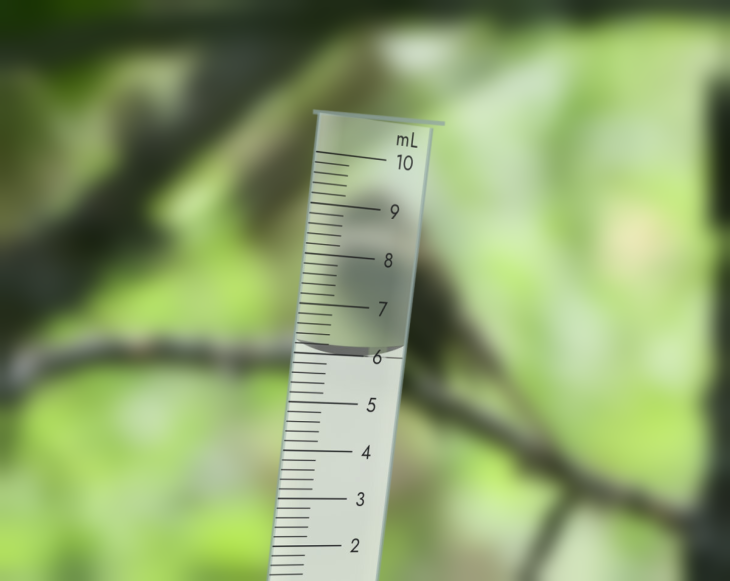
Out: 6,mL
